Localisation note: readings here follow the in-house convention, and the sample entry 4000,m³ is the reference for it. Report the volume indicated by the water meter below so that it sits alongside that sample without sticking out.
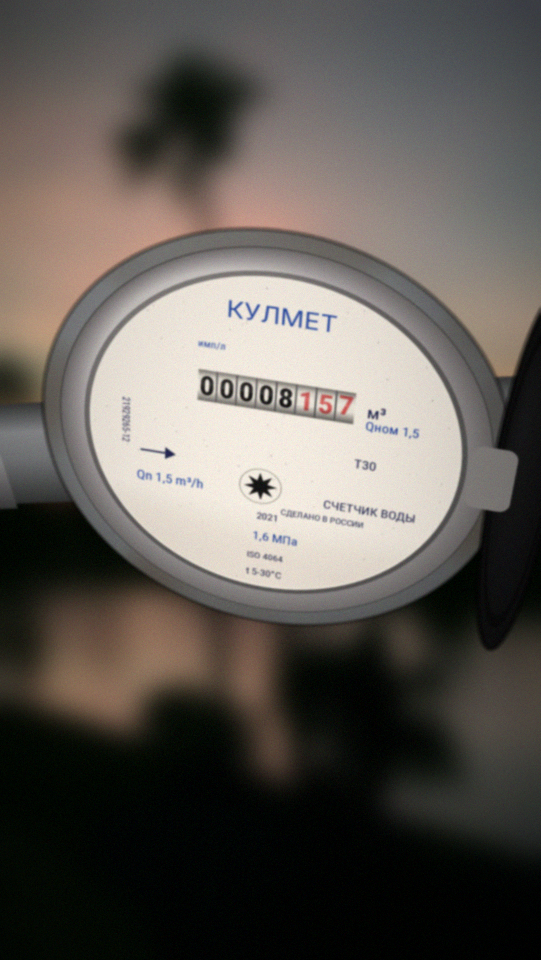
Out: 8.157,m³
